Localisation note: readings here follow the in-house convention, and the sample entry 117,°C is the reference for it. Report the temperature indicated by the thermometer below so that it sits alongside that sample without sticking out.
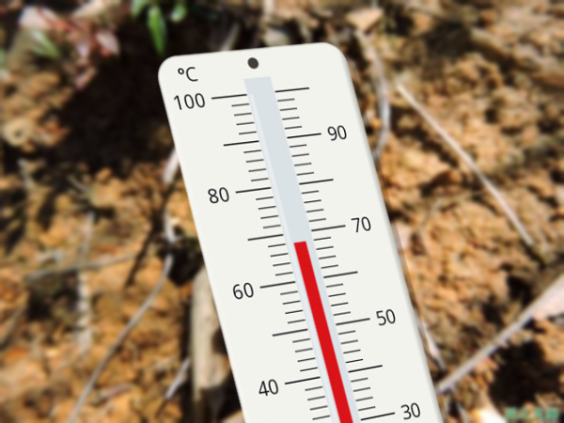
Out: 68,°C
